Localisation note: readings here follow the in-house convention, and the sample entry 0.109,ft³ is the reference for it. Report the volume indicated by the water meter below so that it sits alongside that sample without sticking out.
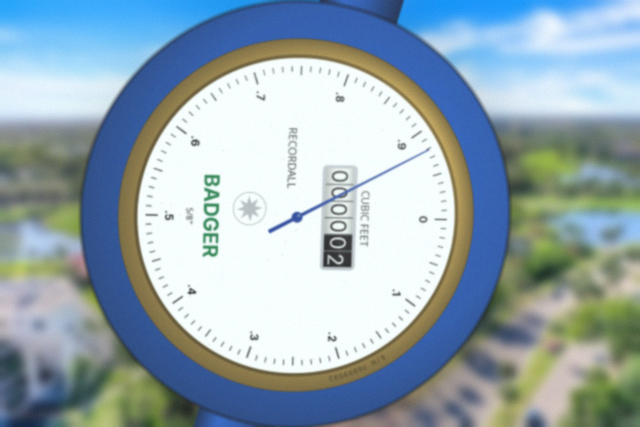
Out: 1.92,ft³
